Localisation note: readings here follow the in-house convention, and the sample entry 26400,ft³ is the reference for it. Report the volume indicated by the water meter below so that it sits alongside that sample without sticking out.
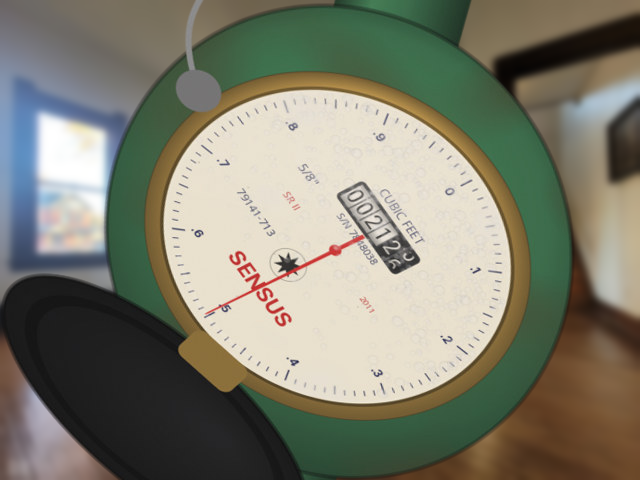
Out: 2125.50,ft³
